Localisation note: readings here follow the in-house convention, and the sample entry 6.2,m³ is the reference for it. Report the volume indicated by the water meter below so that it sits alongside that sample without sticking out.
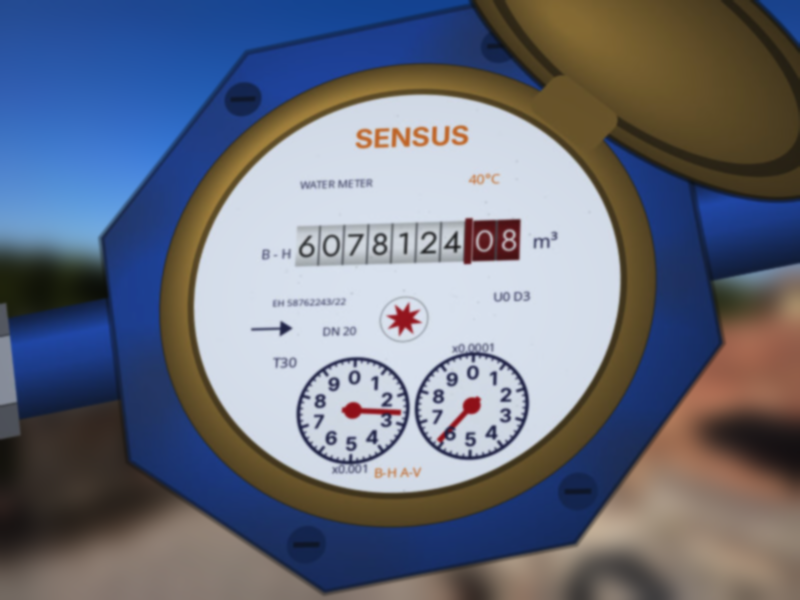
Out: 6078124.0826,m³
